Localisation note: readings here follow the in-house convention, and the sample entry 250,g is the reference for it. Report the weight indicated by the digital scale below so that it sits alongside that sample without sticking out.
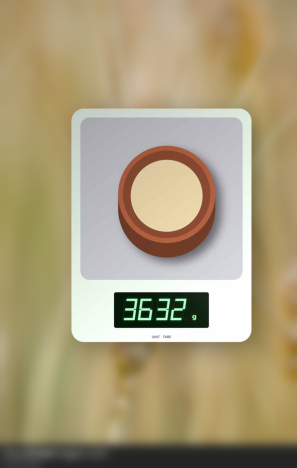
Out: 3632,g
